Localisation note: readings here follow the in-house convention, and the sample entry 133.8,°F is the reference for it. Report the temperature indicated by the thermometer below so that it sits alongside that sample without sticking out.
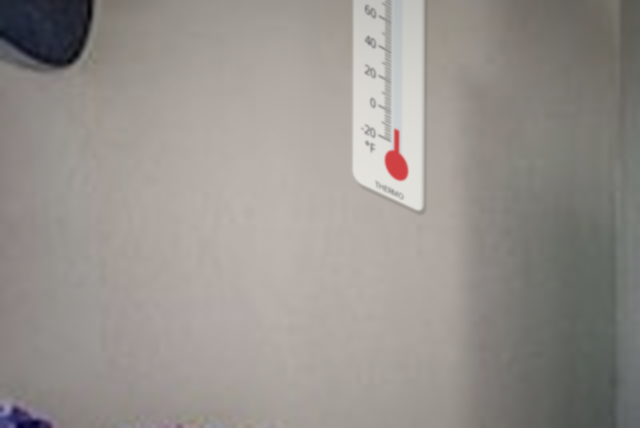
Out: -10,°F
